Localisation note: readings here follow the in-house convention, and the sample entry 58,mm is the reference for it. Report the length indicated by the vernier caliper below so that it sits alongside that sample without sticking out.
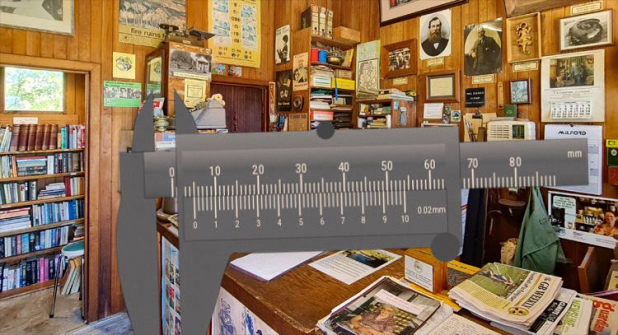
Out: 5.0,mm
